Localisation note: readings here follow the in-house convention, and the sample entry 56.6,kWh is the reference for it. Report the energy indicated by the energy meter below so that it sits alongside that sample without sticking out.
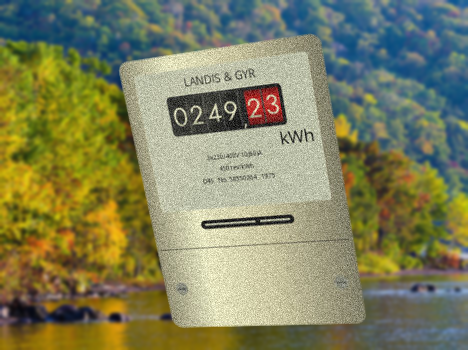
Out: 249.23,kWh
